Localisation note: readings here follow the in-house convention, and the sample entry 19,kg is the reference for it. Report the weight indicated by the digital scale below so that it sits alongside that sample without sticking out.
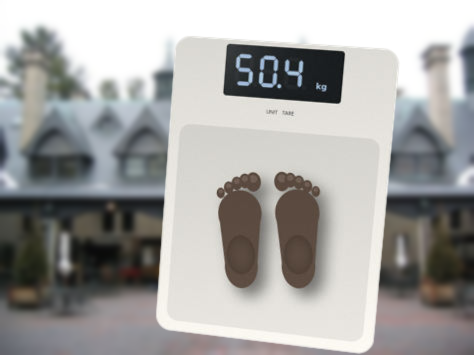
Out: 50.4,kg
